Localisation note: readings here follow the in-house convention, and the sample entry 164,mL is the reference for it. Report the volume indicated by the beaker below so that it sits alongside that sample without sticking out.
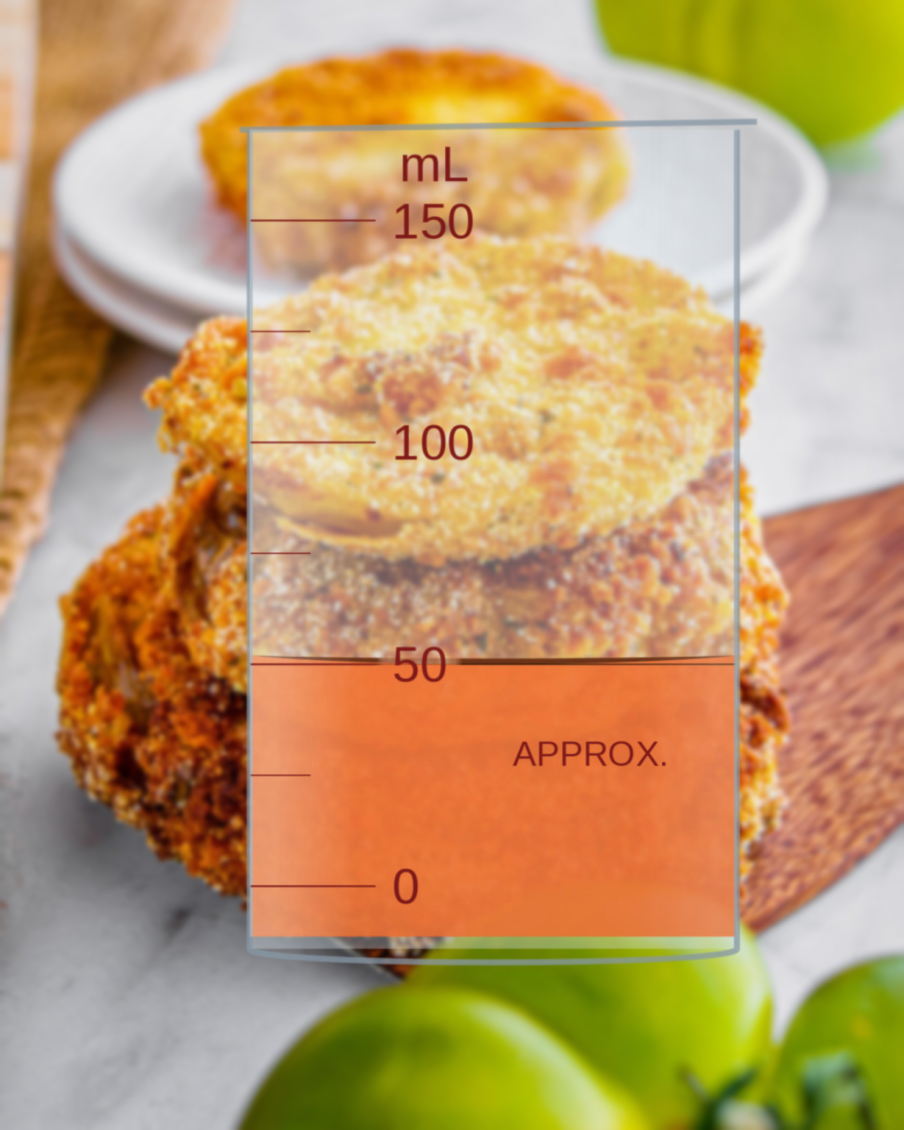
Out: 50,mL
